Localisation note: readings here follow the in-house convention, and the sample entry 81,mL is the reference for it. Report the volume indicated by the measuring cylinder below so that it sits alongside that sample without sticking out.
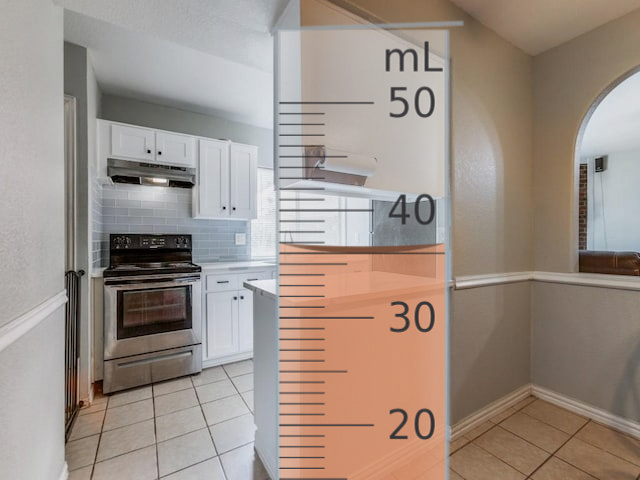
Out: 36,mL
